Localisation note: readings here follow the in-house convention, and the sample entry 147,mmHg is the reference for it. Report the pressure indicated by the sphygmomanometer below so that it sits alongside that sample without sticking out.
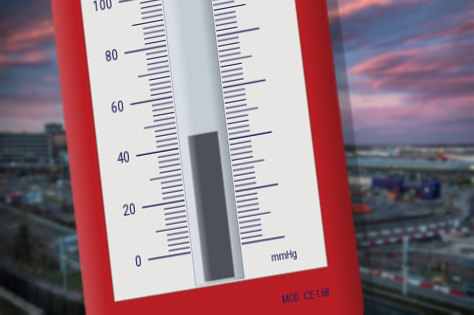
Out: 44,mmHg
